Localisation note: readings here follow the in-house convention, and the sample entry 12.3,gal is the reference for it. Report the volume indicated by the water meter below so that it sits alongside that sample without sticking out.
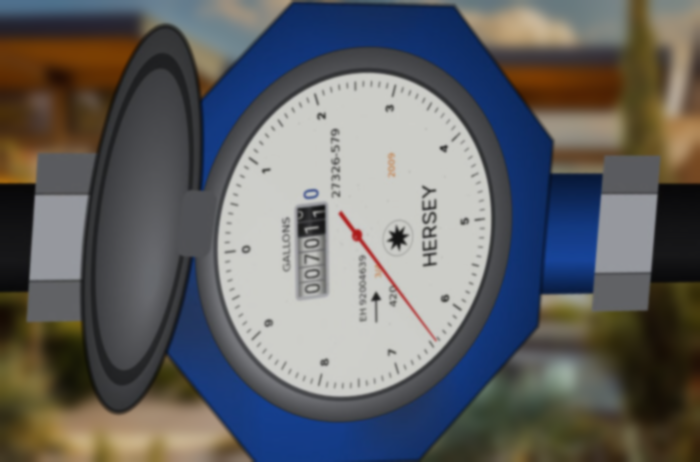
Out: 70106.4,gal
